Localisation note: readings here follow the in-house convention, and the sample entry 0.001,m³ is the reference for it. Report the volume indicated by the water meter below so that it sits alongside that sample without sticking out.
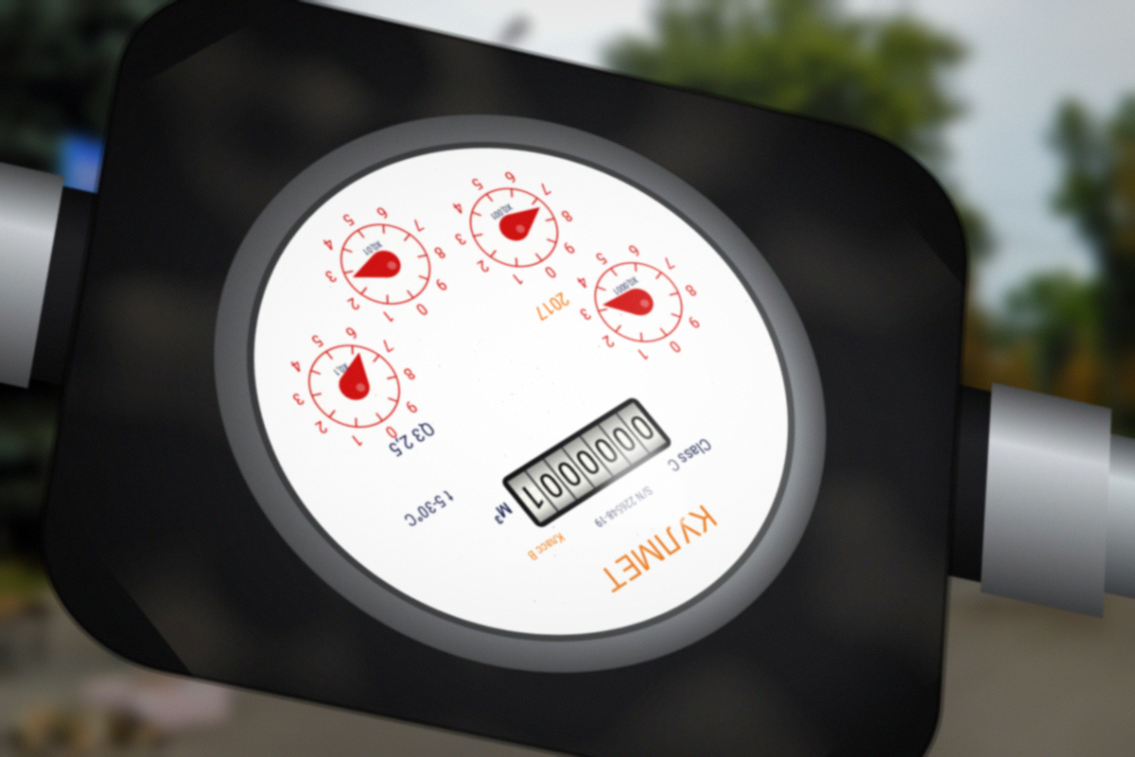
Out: 1.6273,m³
